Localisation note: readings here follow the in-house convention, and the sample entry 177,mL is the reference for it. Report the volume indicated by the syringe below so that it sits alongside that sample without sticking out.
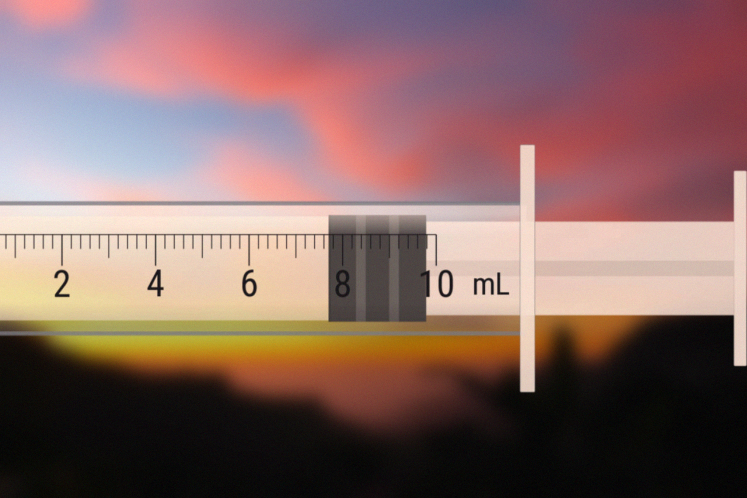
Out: 7.7,mL
